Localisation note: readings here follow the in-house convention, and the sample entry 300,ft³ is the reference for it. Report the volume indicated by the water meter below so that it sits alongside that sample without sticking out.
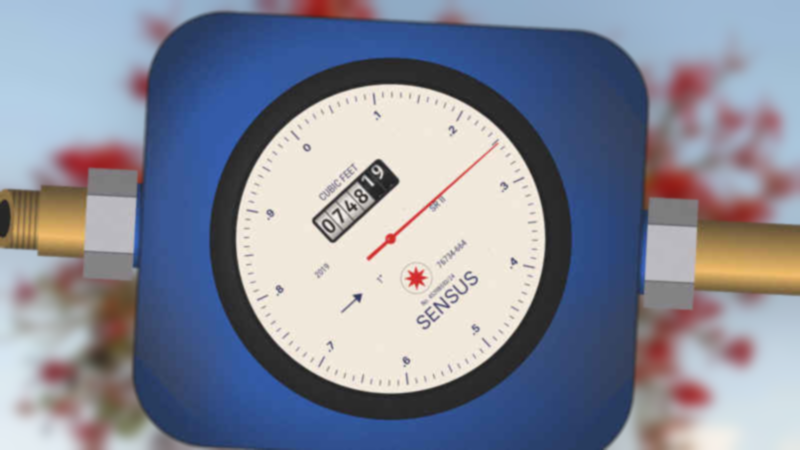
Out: 74819.25,ft³
